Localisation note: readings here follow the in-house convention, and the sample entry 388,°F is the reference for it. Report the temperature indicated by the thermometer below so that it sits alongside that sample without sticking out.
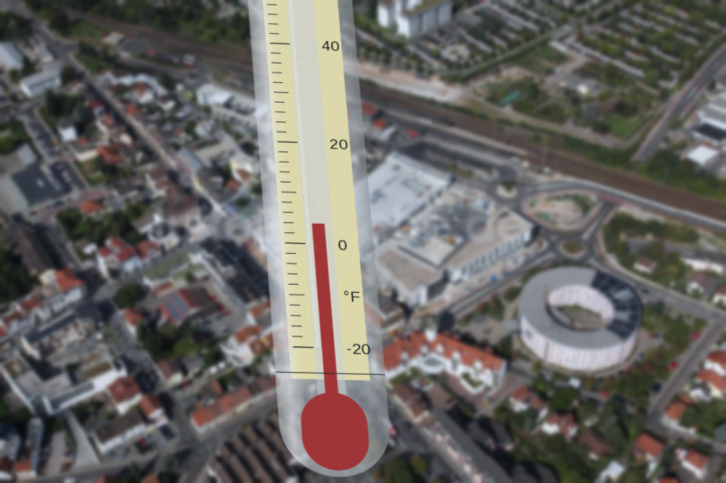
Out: 4,°F
